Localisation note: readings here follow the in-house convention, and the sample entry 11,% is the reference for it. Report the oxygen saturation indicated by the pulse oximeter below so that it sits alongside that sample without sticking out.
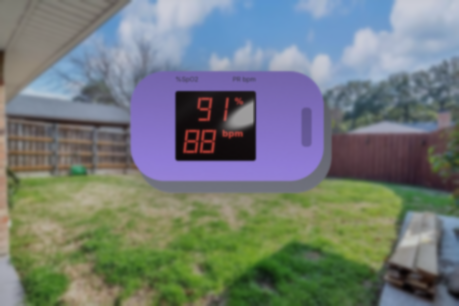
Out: 91,%
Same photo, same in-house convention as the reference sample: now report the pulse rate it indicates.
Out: 88,bpm
